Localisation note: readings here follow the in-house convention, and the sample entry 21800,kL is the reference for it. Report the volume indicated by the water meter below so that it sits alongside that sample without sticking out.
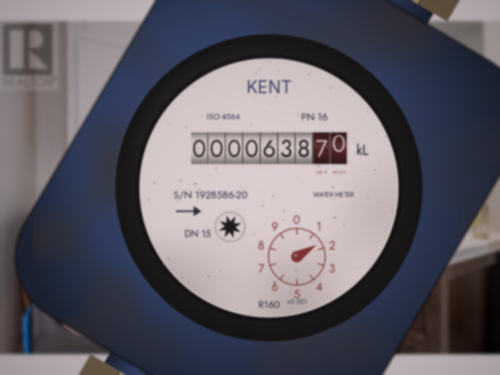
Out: 638.701,kL
